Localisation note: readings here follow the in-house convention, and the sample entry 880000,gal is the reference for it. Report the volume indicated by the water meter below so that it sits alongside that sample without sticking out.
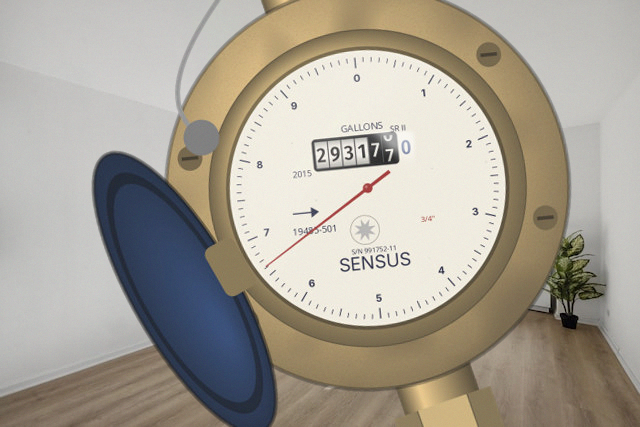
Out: 2931766.6,gal
